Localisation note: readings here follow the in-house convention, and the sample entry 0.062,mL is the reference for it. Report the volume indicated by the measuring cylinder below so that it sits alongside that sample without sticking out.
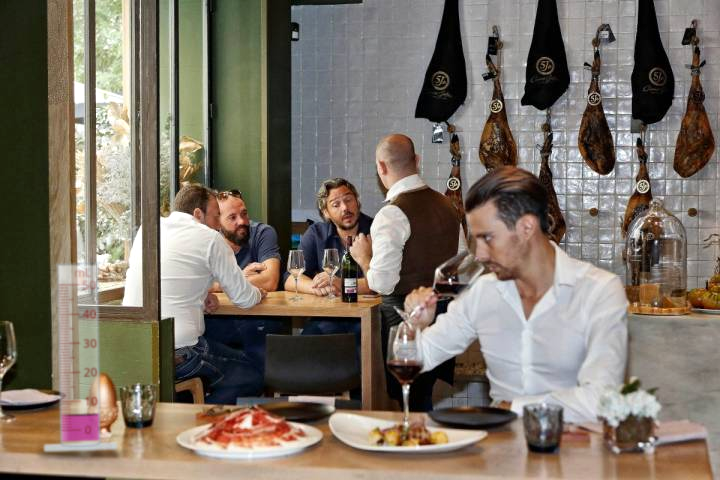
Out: 5,mL
